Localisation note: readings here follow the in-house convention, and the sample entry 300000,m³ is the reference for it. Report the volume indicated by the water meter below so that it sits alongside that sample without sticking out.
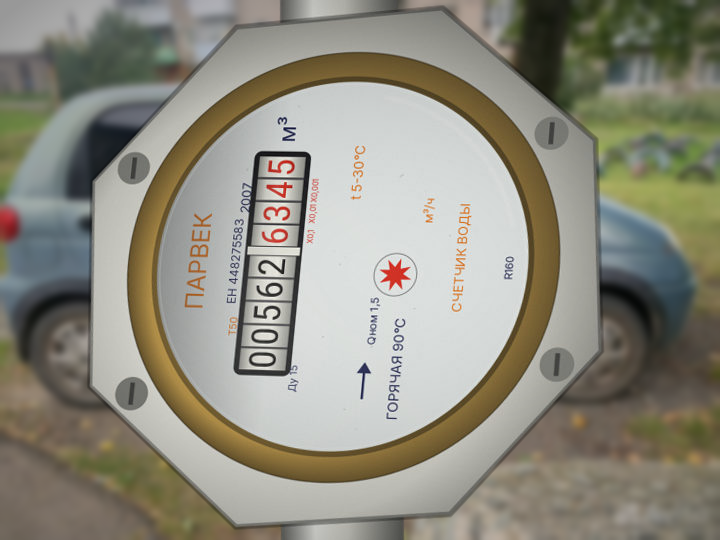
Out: 562.6345,m³
